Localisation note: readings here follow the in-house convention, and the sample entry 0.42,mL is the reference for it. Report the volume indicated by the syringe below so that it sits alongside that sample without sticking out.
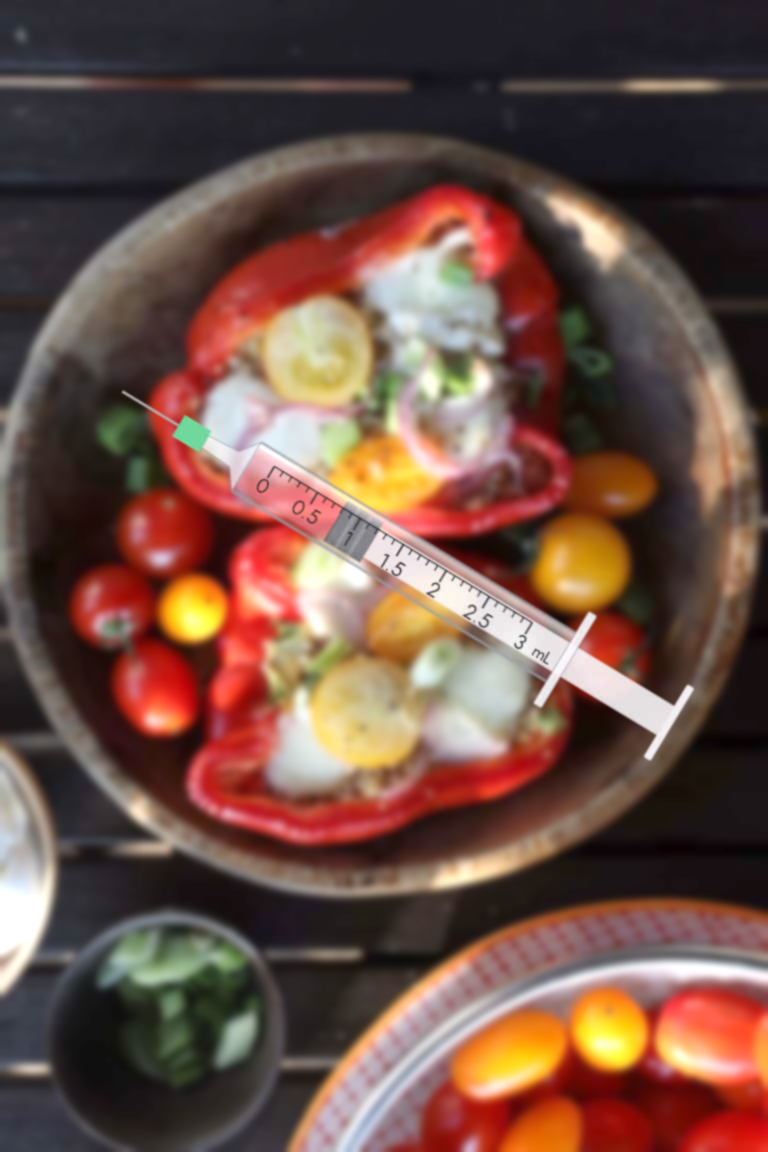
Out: 0.8,mL
